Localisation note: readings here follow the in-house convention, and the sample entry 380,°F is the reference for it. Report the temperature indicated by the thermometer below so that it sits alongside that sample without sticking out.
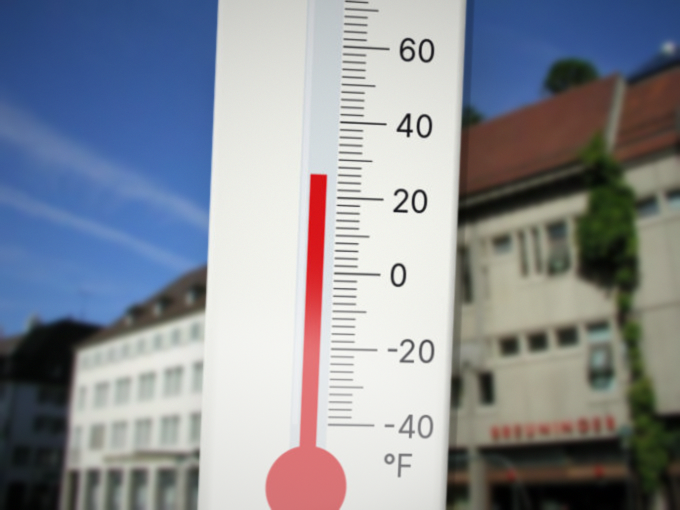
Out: 26,°F
